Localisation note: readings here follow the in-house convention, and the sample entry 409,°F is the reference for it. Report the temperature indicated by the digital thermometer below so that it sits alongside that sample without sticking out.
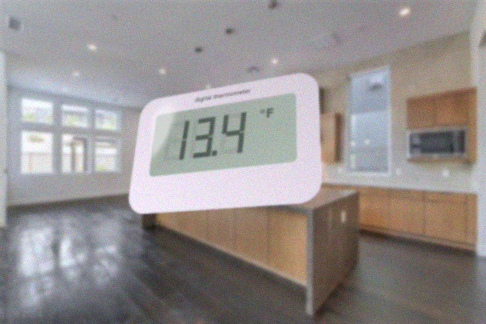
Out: 13.4,°F
